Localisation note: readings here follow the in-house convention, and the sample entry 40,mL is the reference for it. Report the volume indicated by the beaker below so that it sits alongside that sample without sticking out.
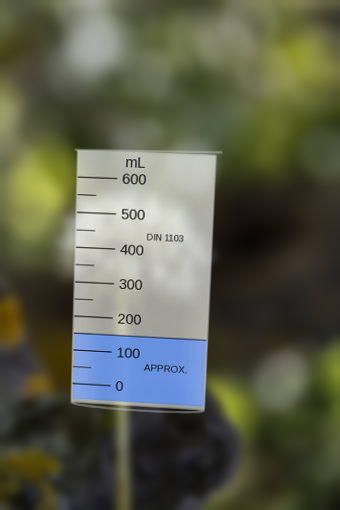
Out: 150,mL
